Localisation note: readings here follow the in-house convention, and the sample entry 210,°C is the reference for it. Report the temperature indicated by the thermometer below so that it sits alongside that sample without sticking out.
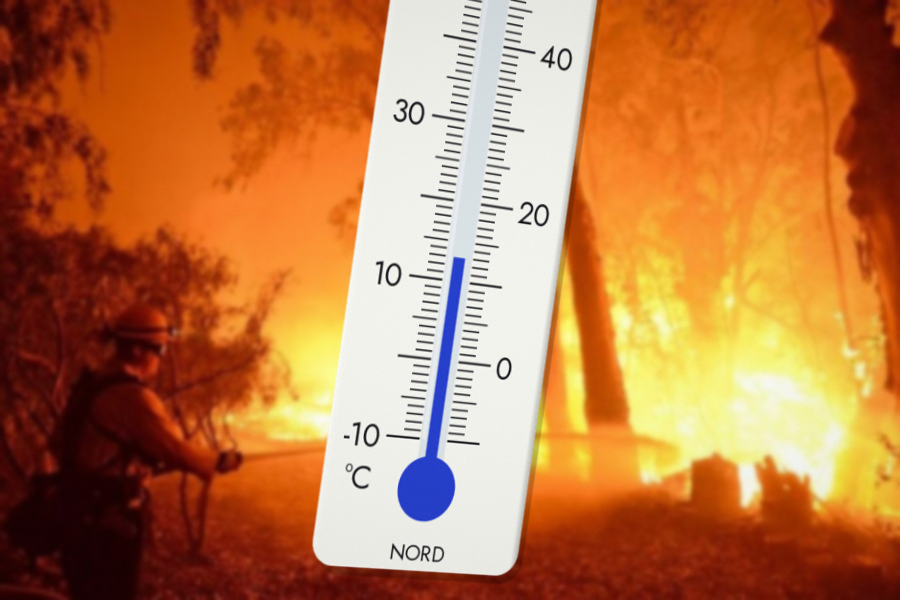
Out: 13,°C
